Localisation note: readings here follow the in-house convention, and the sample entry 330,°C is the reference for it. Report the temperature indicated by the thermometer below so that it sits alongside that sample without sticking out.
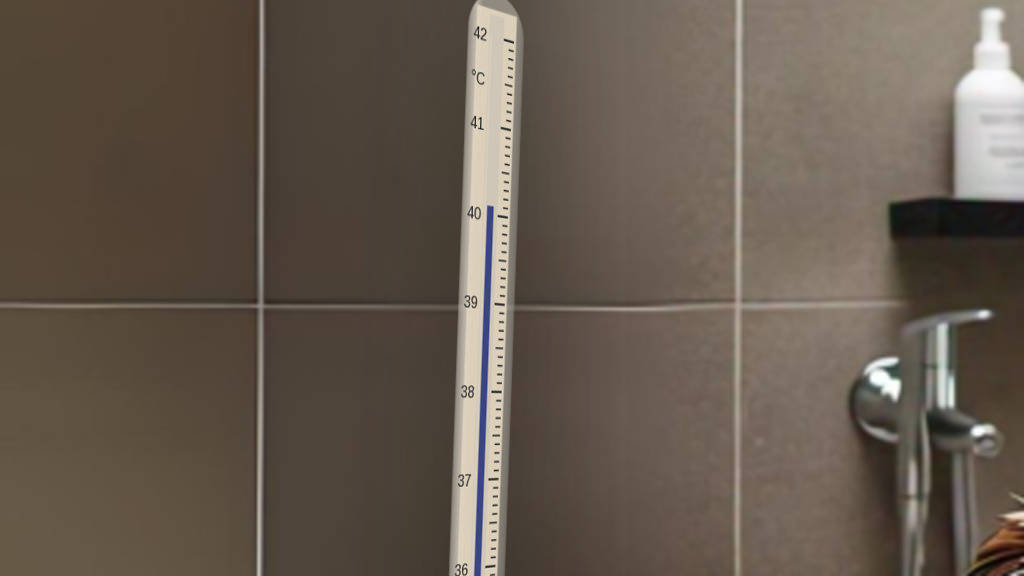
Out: 40.1,°C
